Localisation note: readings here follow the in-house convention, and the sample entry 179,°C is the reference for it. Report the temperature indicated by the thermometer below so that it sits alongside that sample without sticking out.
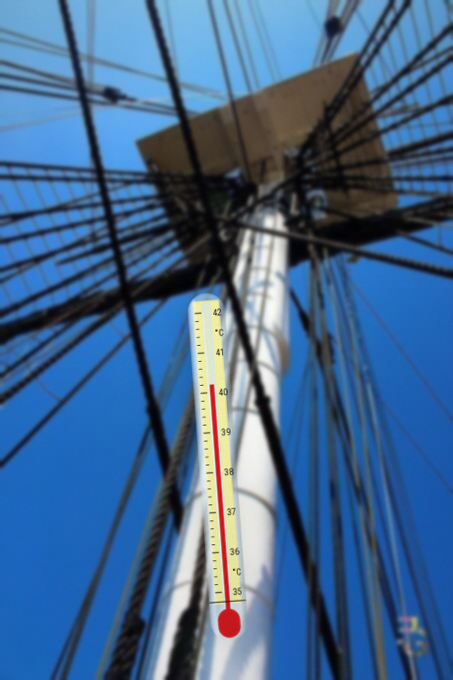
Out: 40.2,°C
